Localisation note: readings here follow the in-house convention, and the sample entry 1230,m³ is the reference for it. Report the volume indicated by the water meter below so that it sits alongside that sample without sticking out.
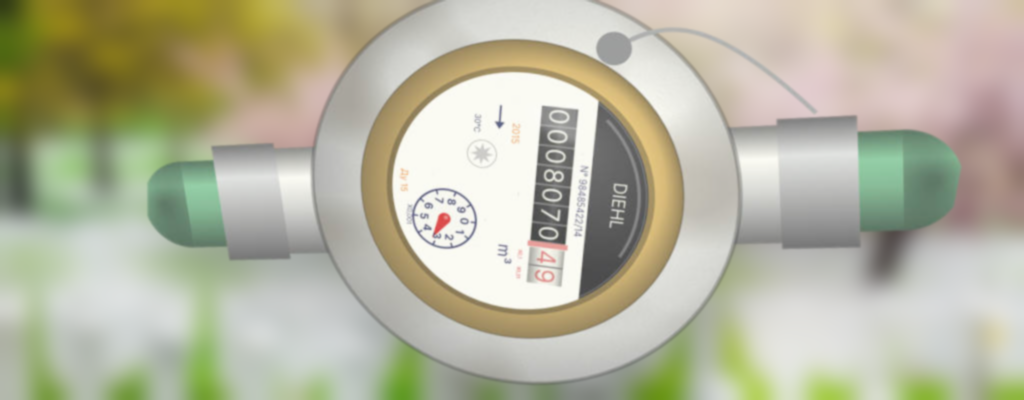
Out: 8070.493,m³
